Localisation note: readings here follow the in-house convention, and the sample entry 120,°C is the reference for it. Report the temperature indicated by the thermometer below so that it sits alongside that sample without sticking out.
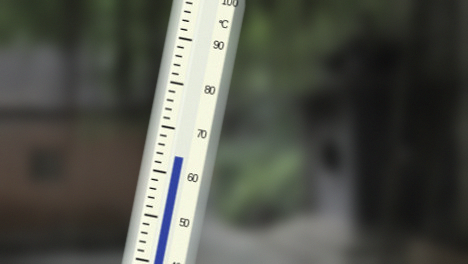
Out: 64,°C
